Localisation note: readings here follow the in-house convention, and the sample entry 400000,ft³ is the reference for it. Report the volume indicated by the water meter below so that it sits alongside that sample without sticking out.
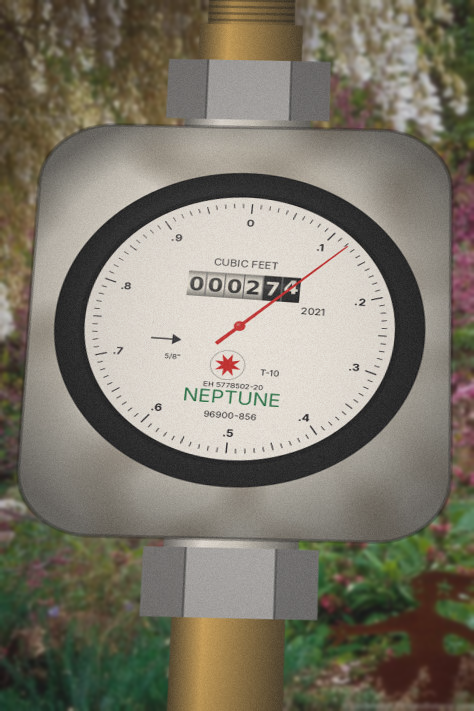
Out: 274.12,ft³
